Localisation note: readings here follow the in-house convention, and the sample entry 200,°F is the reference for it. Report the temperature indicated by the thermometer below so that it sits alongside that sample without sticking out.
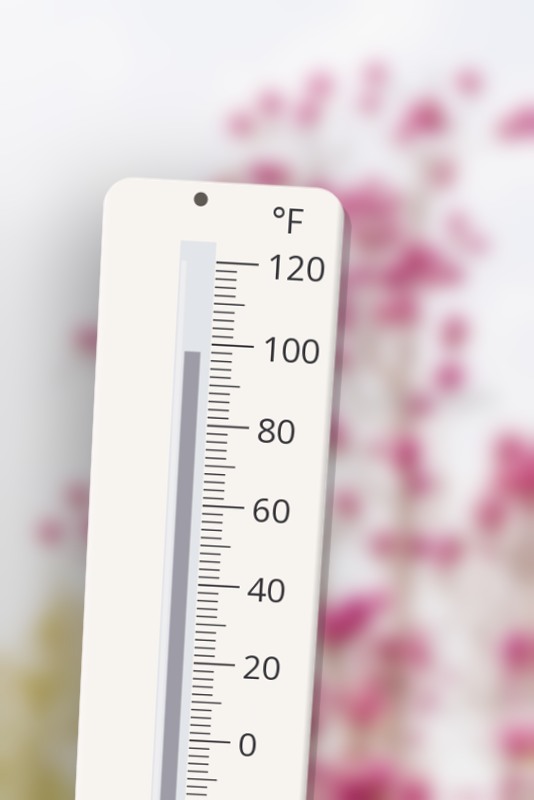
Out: 98,°F
